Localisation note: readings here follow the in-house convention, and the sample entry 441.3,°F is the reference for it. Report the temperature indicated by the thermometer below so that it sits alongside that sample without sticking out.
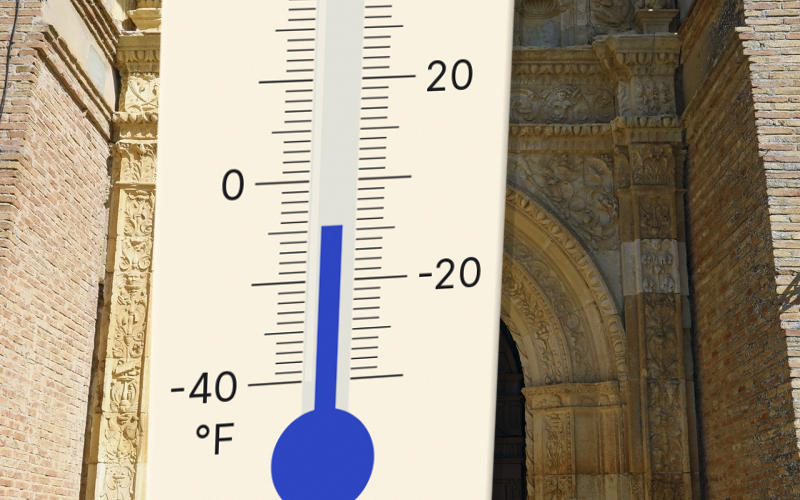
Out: -9,°F
